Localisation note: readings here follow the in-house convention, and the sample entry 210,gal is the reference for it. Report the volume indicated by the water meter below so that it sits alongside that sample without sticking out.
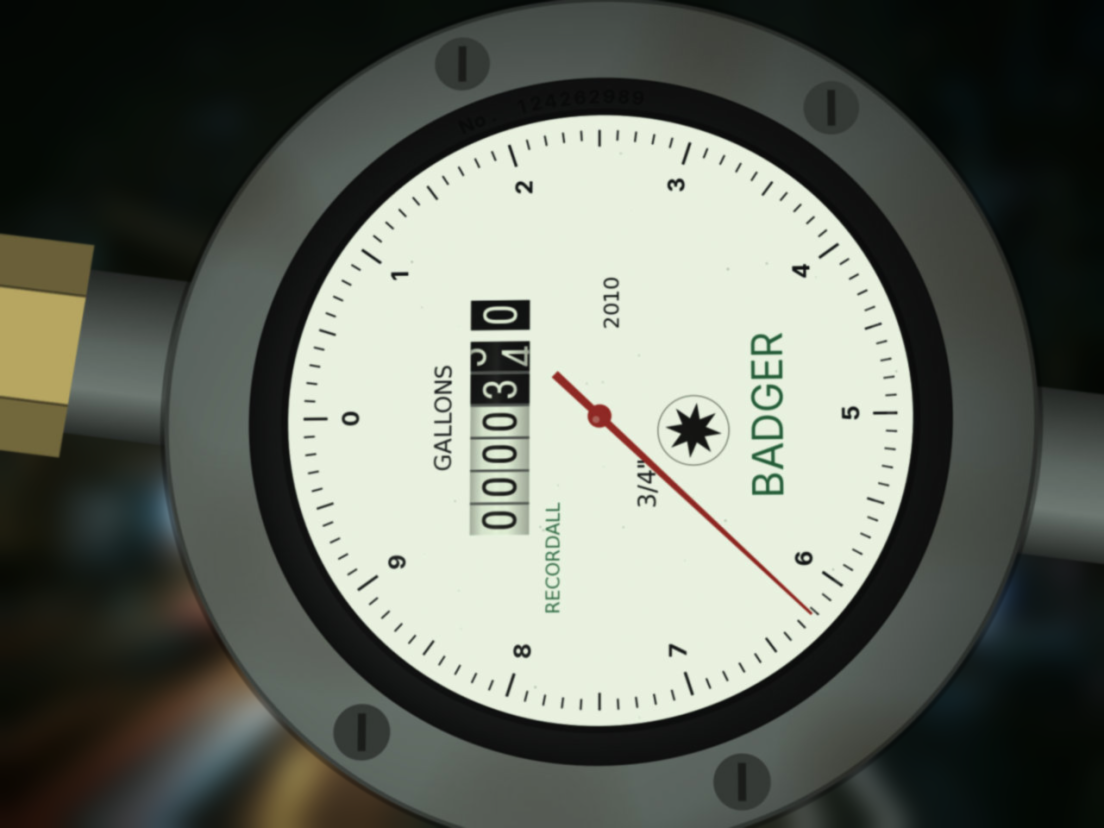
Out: 336.2,gal
